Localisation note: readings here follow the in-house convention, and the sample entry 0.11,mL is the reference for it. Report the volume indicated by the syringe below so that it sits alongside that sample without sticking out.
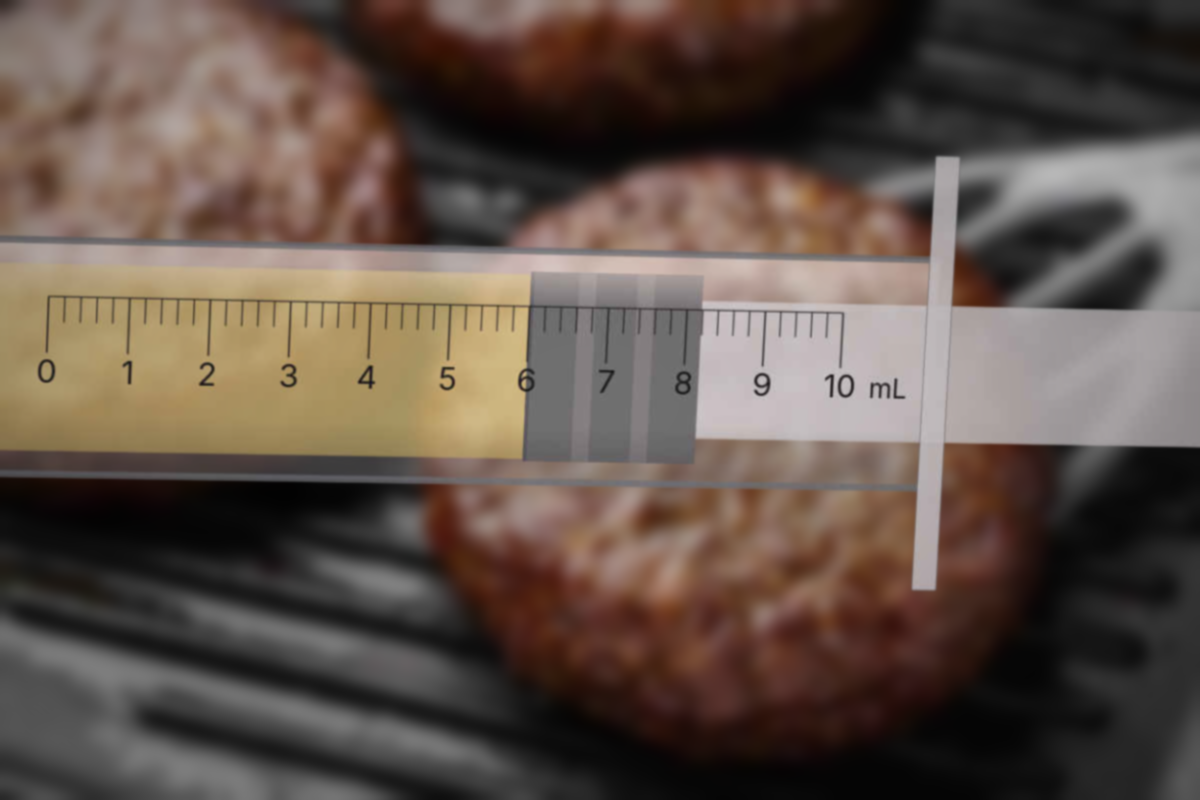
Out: 6,mL
